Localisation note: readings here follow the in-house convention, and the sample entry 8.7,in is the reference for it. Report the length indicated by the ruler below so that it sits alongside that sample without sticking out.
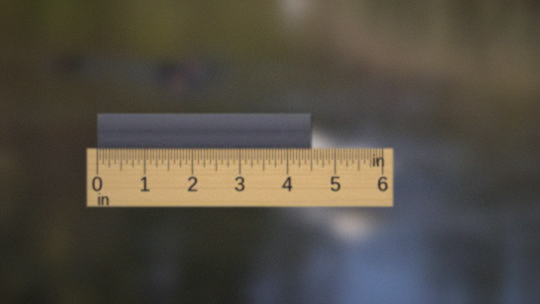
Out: 4.5,in
